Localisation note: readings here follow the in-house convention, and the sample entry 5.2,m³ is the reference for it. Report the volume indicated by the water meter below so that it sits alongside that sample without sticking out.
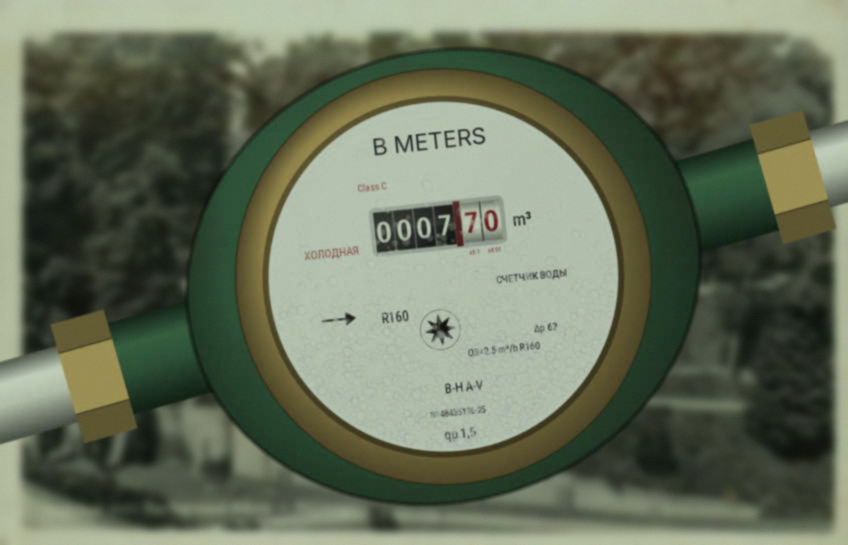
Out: 7.70,m³
